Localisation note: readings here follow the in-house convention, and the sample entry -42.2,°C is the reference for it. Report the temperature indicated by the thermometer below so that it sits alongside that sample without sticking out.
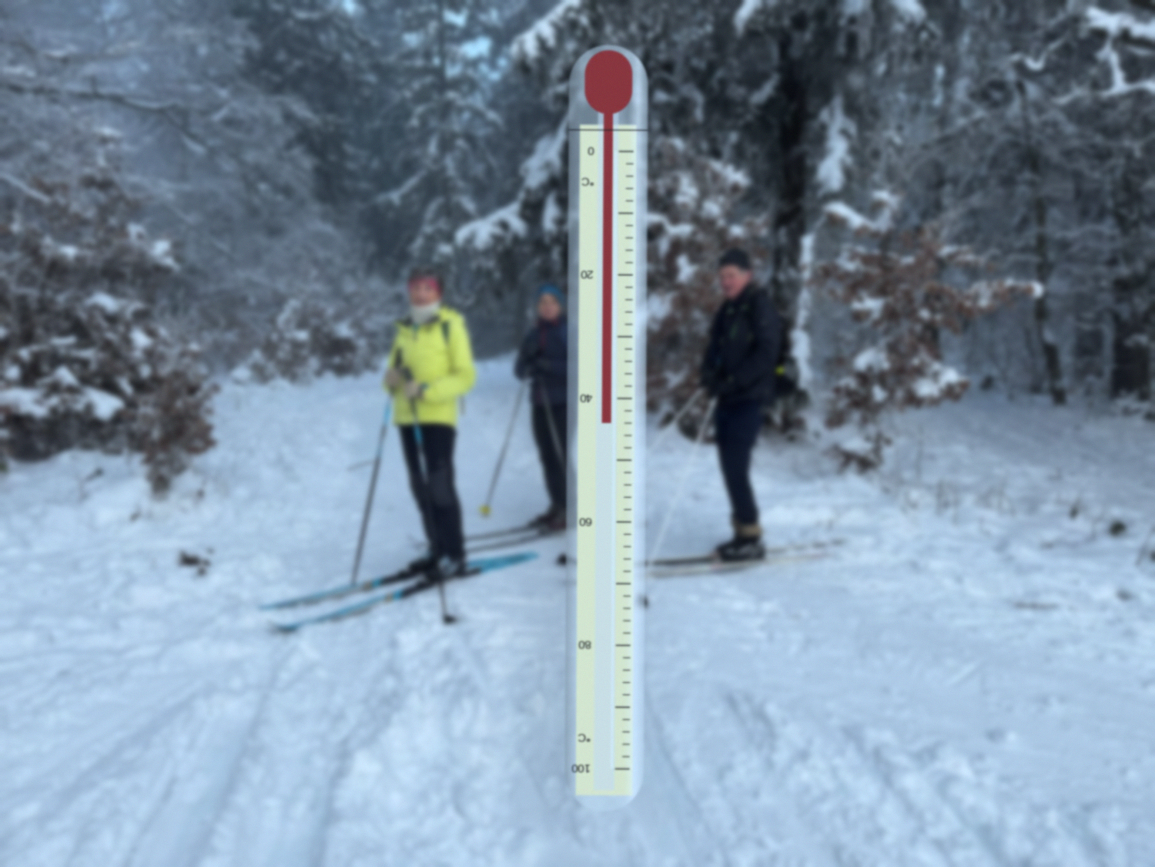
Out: 44,°C
